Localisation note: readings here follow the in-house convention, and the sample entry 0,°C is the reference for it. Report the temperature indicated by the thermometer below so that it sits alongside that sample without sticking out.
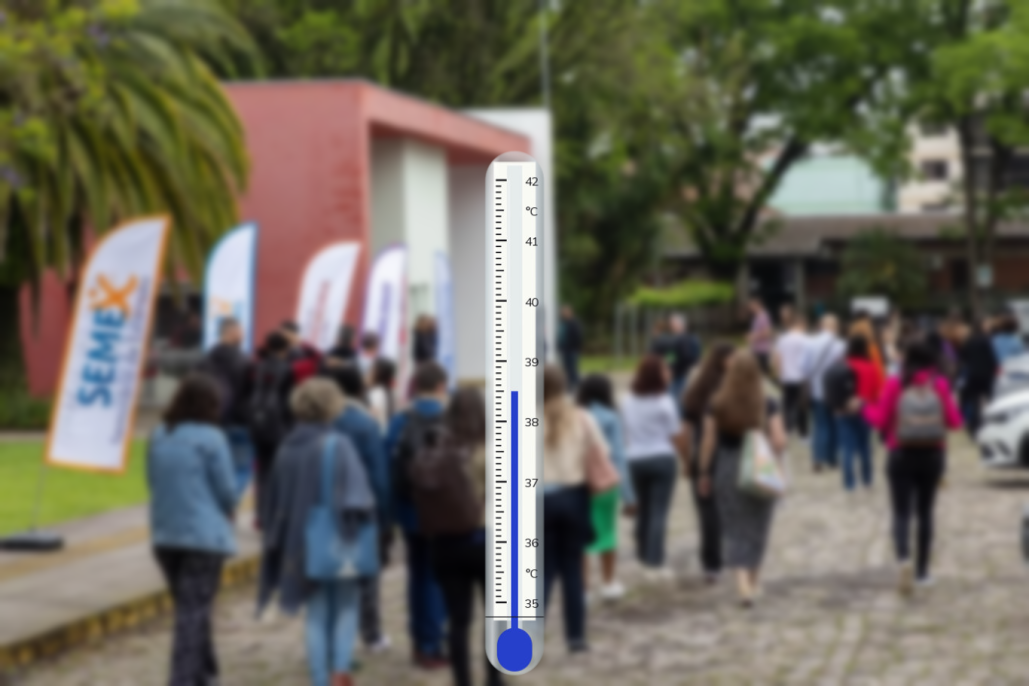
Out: 38.5,°C
